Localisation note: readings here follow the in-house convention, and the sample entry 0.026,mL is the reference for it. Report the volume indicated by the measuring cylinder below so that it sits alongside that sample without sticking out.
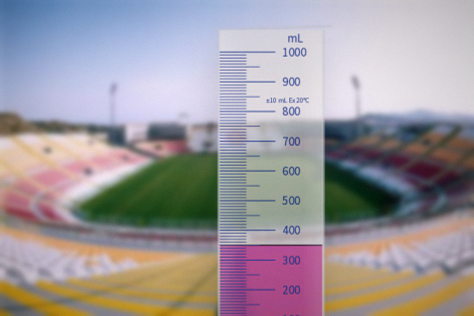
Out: 350,mL
